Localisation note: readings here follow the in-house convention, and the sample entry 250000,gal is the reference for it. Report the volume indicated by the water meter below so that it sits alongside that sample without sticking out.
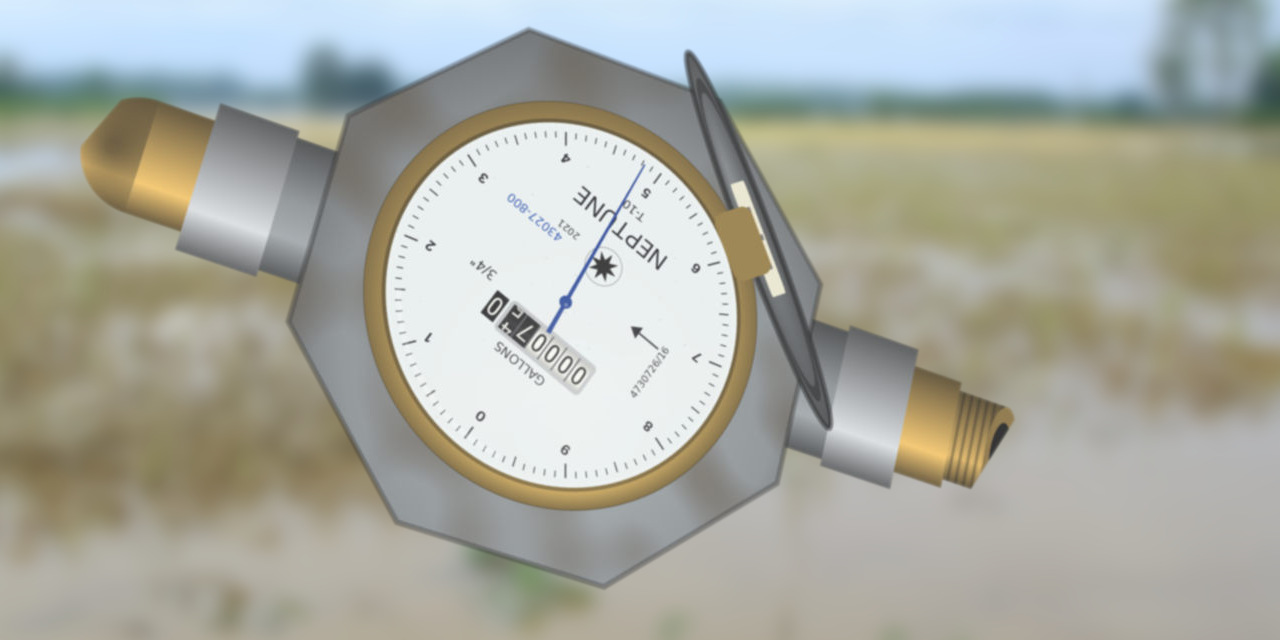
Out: 744.8,gal
